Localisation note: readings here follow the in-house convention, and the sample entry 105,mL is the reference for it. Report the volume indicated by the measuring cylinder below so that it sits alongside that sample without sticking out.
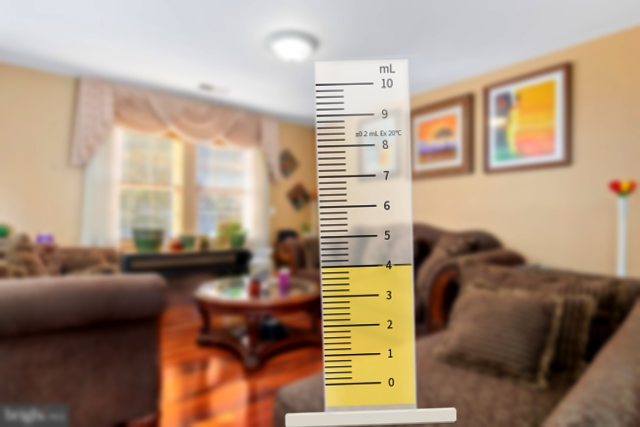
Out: 4,mL
